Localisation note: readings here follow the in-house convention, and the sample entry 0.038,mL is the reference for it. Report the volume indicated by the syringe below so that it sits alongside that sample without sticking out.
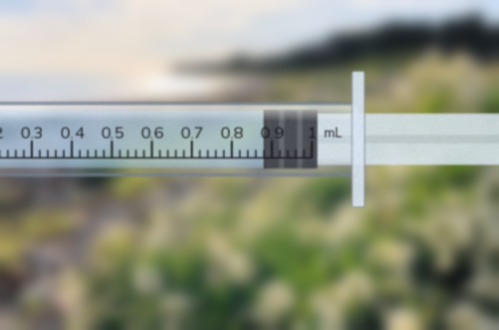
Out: 0.88,mL
